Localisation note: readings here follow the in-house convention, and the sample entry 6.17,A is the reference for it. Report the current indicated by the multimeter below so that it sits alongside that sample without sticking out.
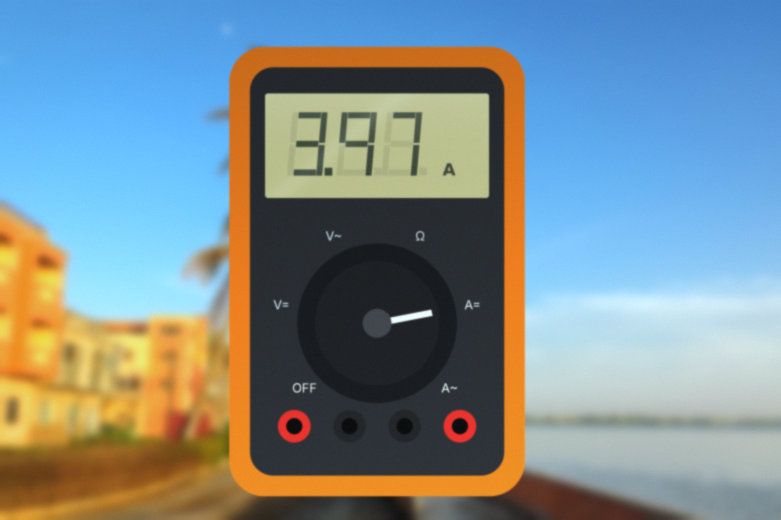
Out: 3.97,A
